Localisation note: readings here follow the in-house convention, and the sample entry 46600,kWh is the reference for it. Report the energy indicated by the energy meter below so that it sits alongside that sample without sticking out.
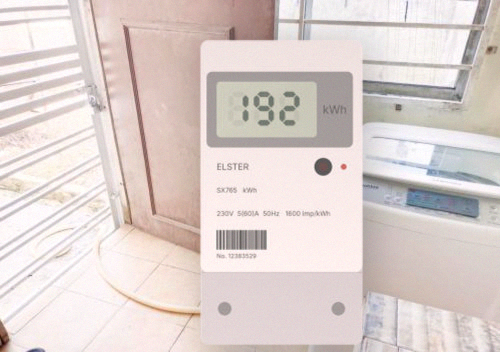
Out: 192,kWh
